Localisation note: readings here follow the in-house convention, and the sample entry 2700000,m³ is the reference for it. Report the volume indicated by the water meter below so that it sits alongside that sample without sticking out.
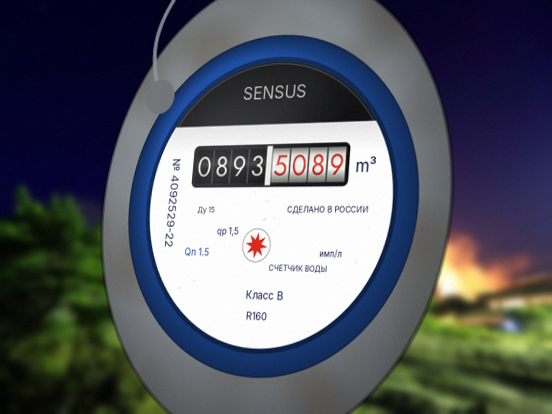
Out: 893.5089,m³
